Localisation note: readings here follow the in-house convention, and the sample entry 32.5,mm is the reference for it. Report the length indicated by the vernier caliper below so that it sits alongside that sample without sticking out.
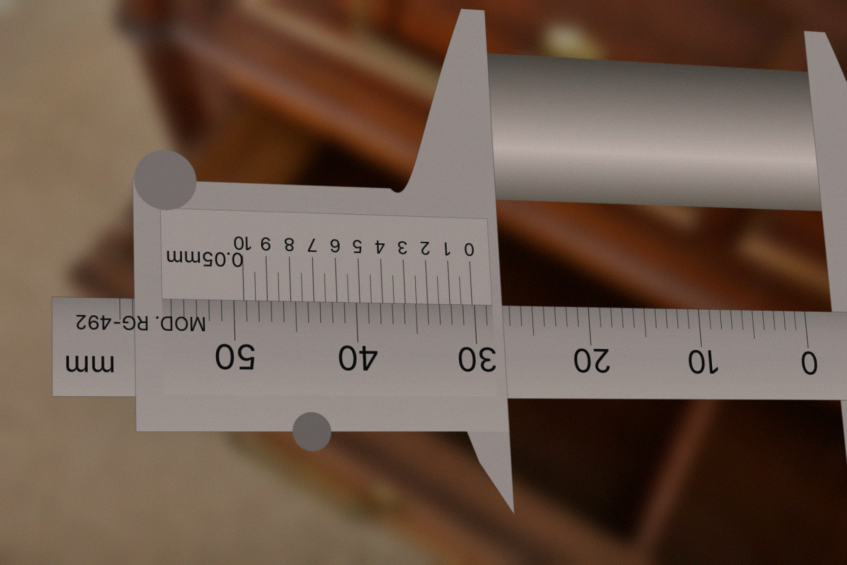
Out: 30.2,mm
